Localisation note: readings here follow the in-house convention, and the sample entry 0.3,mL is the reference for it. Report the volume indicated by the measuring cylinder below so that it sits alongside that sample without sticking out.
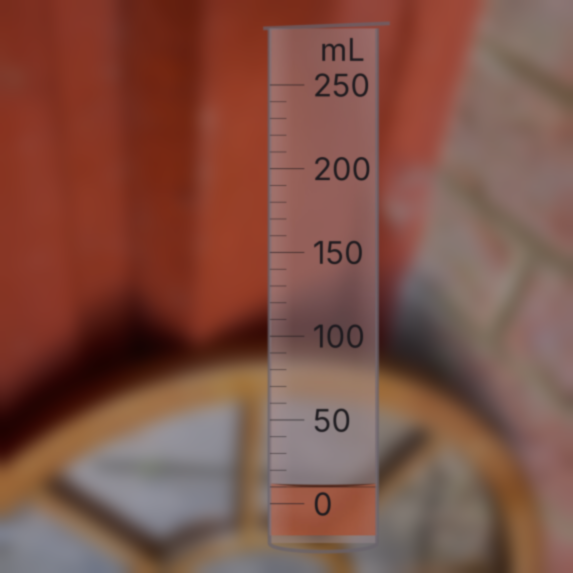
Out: 10,mL
